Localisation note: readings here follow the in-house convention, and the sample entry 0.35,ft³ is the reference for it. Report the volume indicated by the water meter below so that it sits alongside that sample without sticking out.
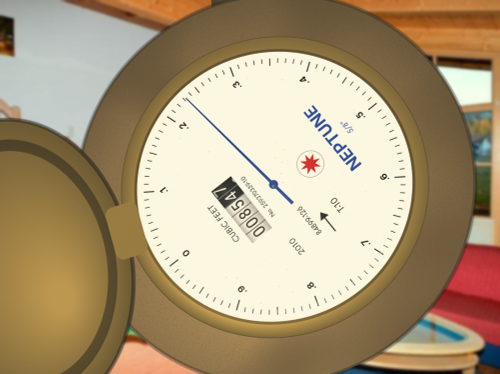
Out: 8547.23,ft³
